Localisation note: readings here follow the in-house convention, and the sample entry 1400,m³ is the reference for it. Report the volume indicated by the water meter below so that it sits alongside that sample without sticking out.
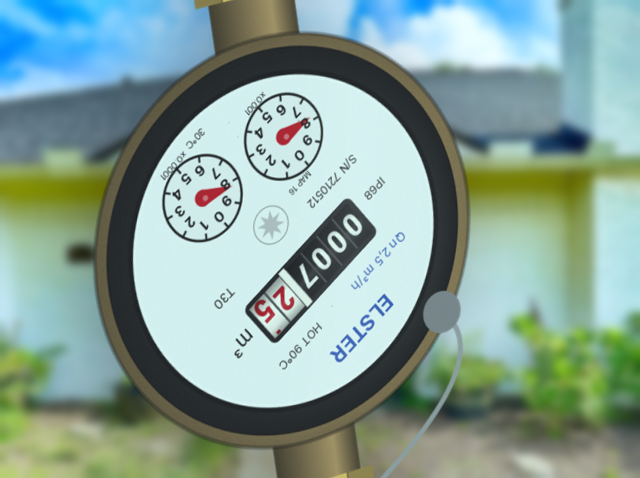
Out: 7.2478,m³
